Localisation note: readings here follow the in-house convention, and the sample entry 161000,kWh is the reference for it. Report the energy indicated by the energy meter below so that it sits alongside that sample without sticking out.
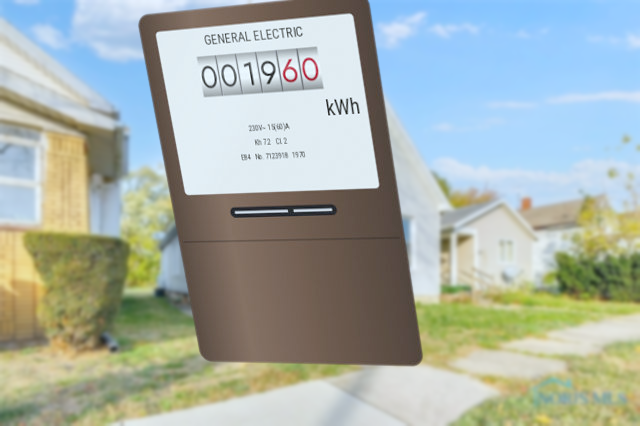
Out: 19.60,kWh
